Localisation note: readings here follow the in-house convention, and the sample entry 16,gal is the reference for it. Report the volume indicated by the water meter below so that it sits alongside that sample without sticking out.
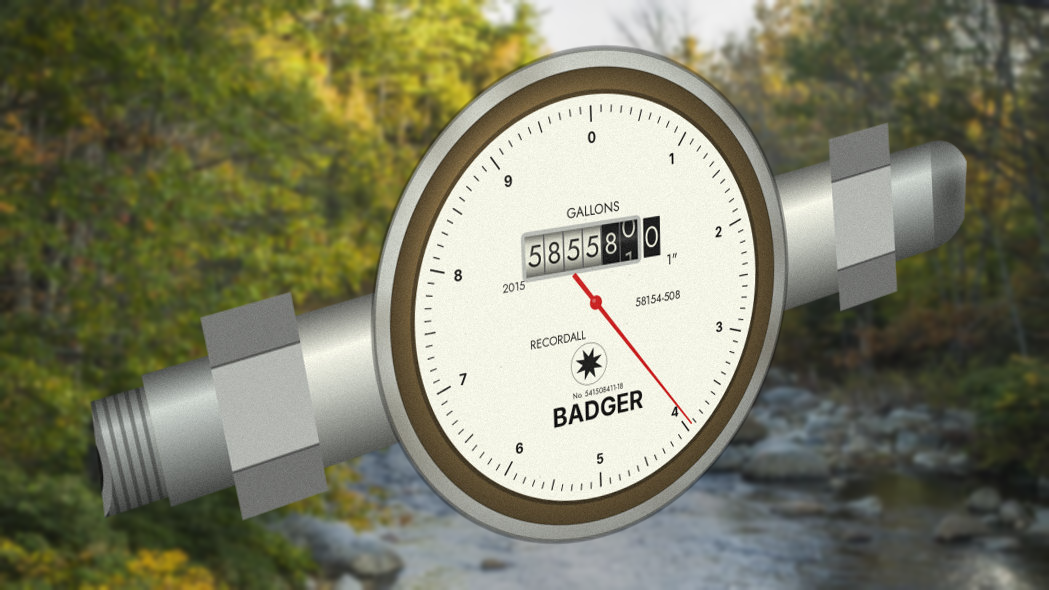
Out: 5855803.9,gal
